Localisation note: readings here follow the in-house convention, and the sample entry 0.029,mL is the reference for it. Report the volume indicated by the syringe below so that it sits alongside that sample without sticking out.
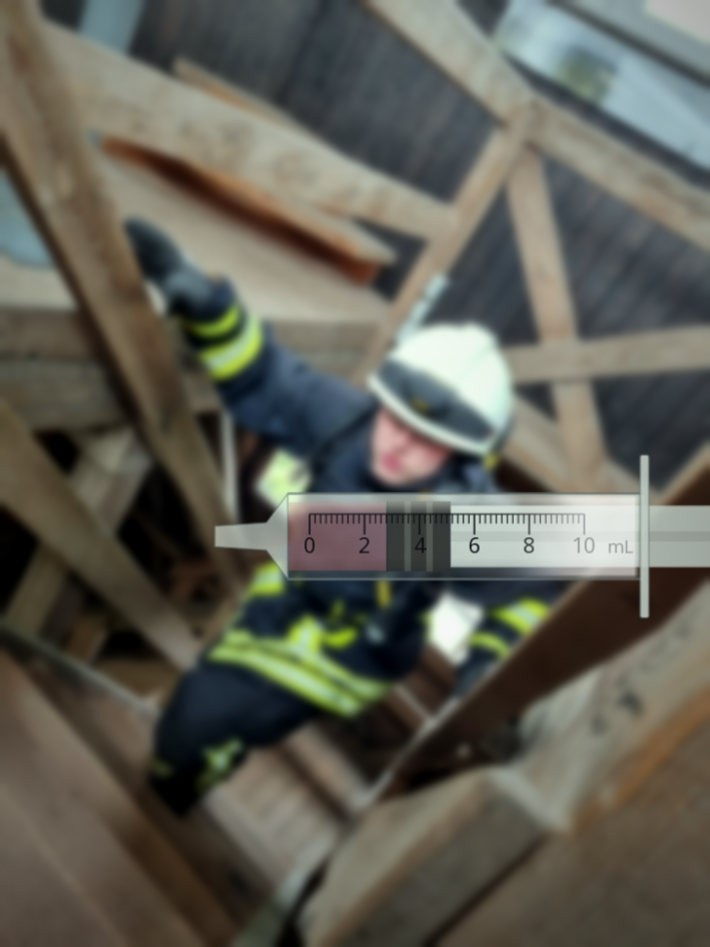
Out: 2.8,mL
